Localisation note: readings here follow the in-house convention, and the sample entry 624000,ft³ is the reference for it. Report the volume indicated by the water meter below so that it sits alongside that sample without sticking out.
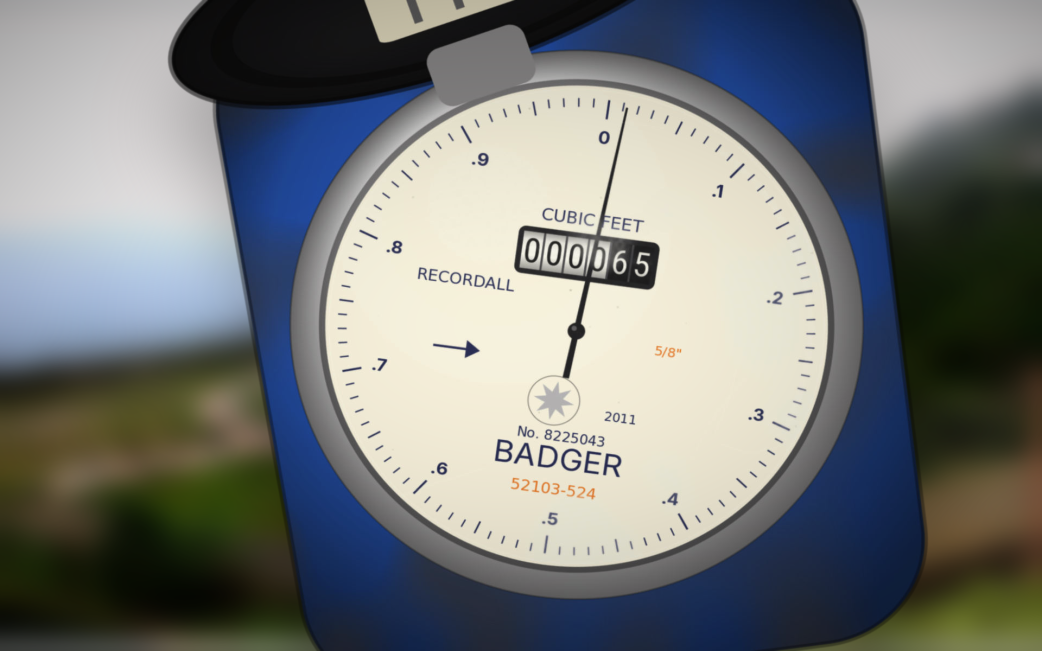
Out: 65.01,ft³
